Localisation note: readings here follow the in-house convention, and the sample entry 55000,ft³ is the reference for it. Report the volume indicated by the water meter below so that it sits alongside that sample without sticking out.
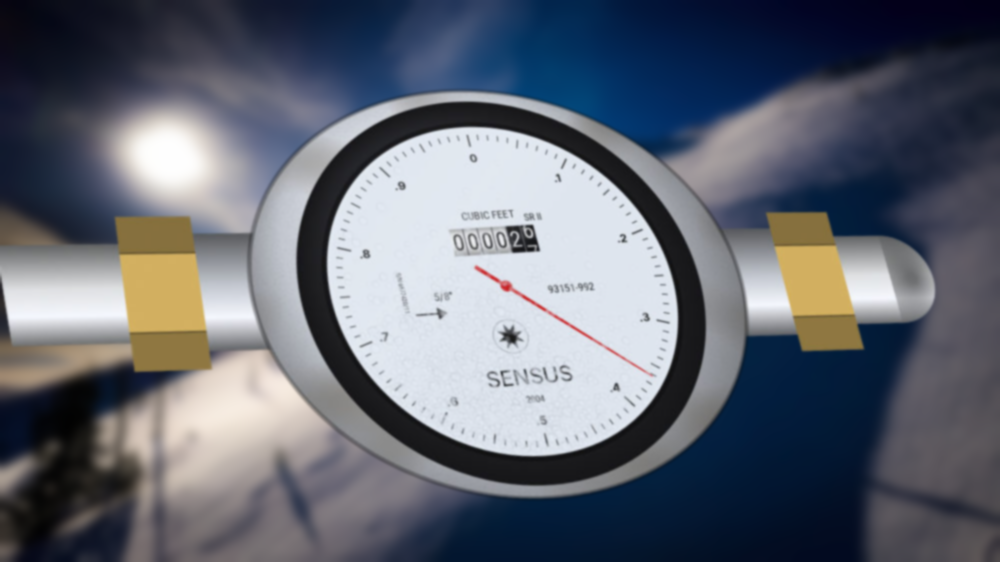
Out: 26.36,ft³
